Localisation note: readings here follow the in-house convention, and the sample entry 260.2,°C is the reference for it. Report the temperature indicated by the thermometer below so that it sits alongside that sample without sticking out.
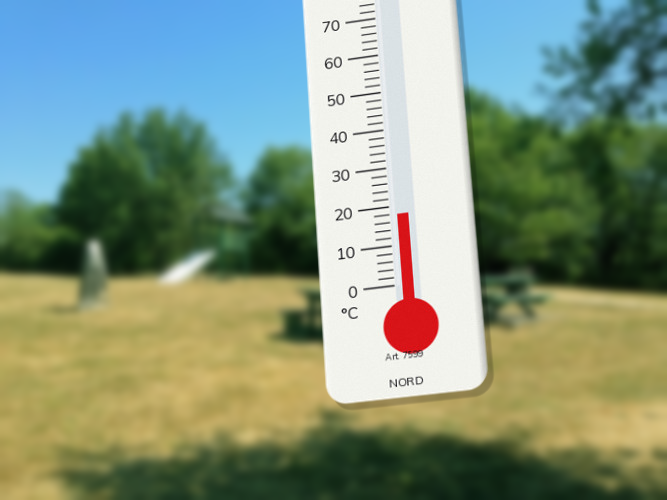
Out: 18,°C
